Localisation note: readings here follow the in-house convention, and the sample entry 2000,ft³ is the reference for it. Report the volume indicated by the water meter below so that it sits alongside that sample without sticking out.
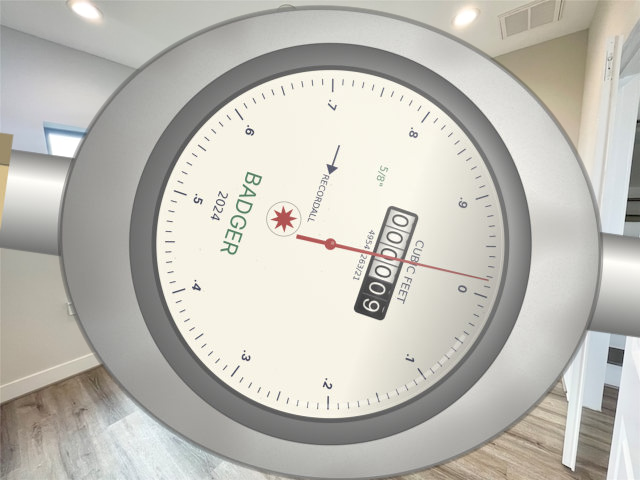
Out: 8.98,ft³
